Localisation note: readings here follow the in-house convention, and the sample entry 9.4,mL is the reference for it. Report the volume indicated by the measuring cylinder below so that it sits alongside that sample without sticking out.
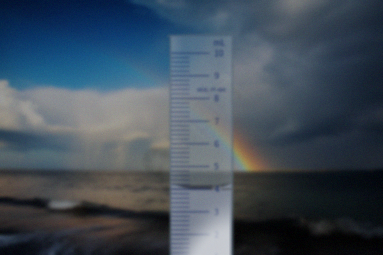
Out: 4,mL
